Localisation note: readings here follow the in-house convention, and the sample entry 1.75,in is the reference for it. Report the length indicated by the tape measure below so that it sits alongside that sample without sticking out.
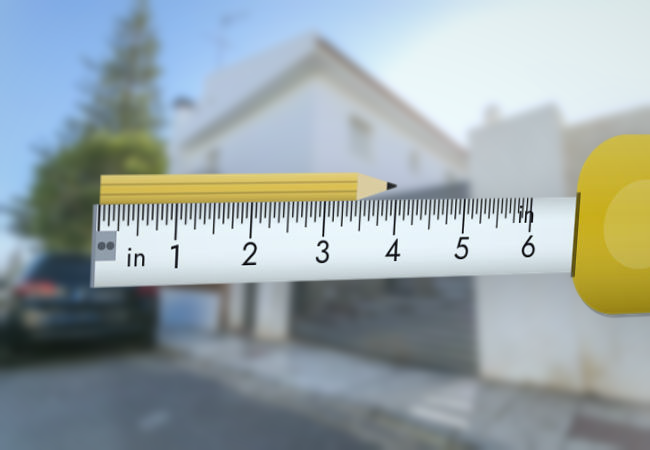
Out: 4,in
